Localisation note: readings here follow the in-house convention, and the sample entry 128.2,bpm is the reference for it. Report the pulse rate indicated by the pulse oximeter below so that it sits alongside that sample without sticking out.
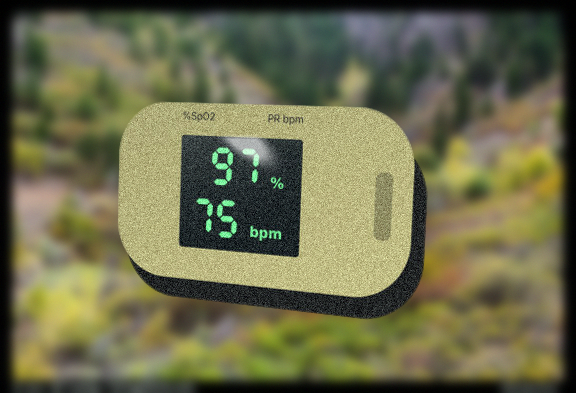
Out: 75,bpm
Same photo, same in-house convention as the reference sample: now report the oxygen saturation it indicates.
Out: 97,%
